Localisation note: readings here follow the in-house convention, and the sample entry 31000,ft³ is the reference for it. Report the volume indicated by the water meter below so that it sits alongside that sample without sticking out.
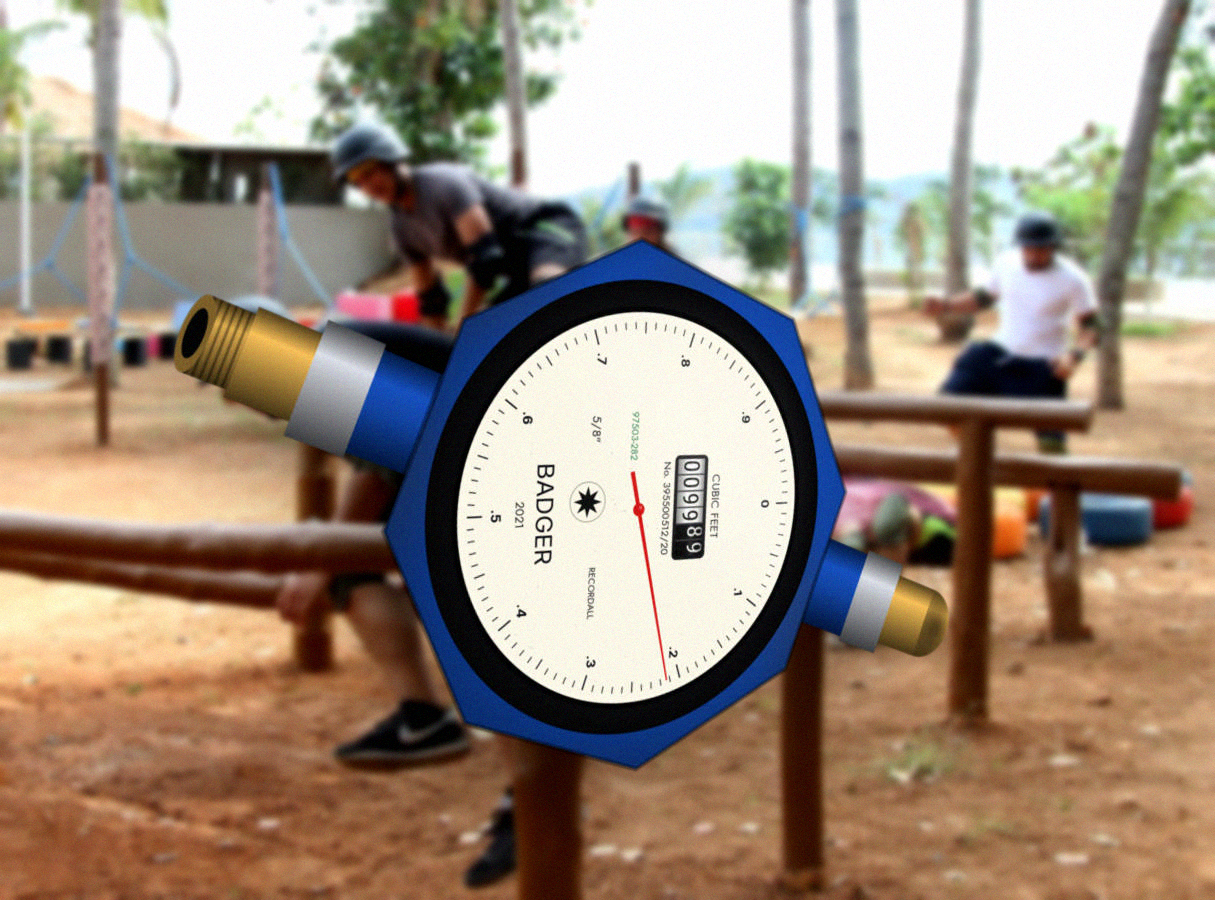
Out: 9989.21,ft³
